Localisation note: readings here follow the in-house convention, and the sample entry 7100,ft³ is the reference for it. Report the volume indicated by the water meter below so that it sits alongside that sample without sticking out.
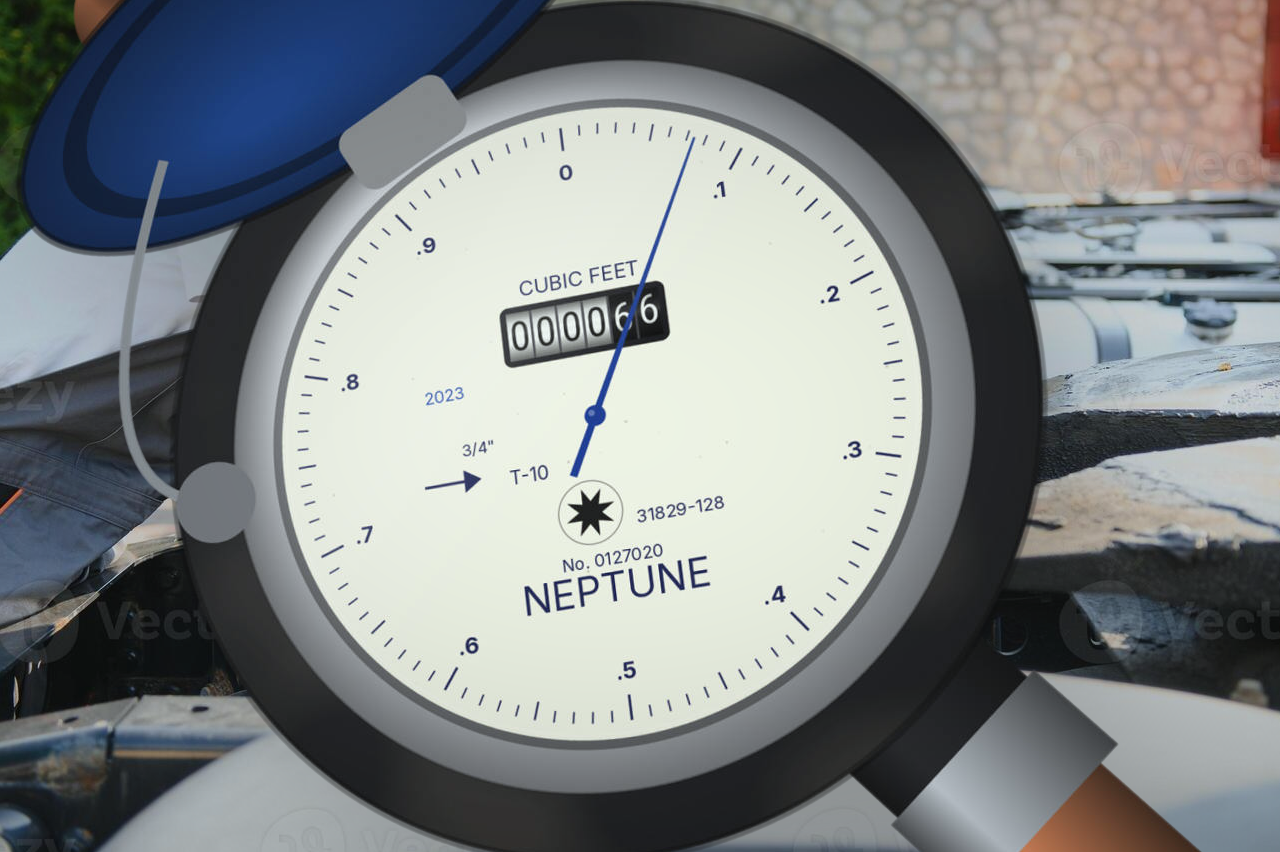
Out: 66.07,ft³
